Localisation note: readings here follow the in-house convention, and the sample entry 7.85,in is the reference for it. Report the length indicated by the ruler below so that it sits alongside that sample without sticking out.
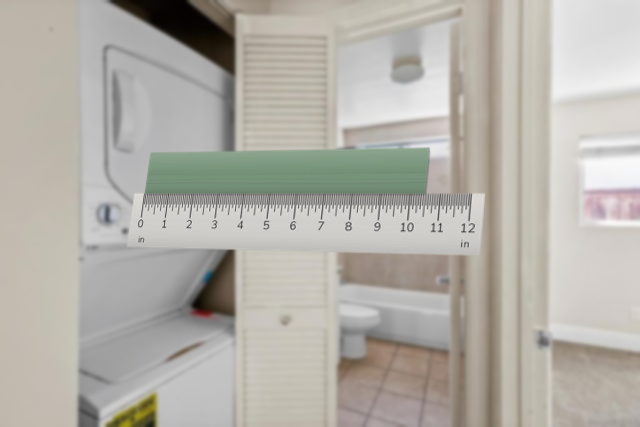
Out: 10.5,in
